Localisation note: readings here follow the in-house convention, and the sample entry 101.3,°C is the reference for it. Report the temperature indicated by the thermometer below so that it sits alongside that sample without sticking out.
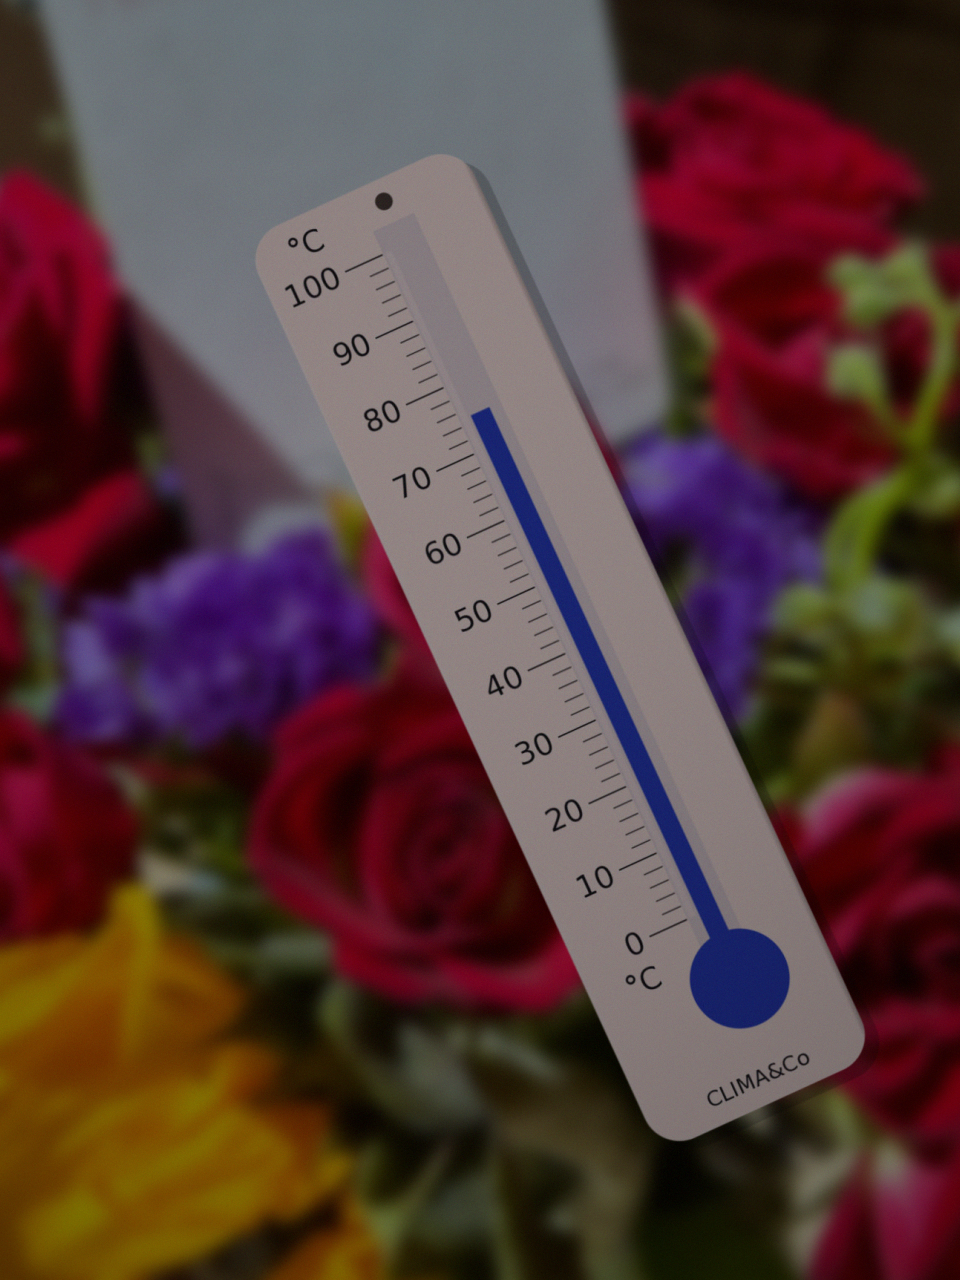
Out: 75,°C
